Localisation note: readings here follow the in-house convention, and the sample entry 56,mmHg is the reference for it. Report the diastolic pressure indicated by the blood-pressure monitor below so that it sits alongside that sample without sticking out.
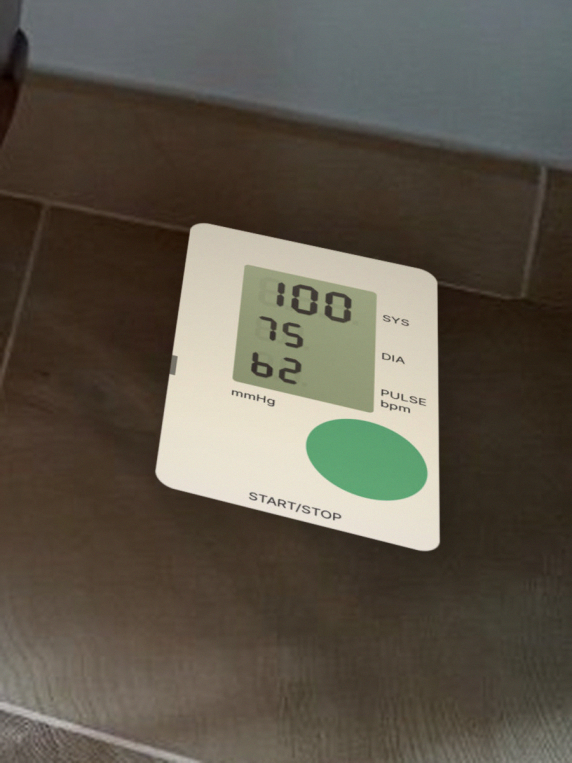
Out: 75,mmHg
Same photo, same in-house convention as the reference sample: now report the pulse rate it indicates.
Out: 62,bpm
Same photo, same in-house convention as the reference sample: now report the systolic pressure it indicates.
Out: 100,mmHg
